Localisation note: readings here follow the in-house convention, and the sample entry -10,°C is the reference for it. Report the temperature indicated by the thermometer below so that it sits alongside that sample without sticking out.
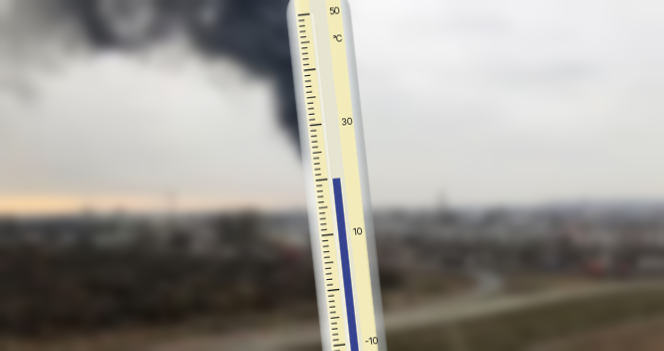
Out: 20,°C
